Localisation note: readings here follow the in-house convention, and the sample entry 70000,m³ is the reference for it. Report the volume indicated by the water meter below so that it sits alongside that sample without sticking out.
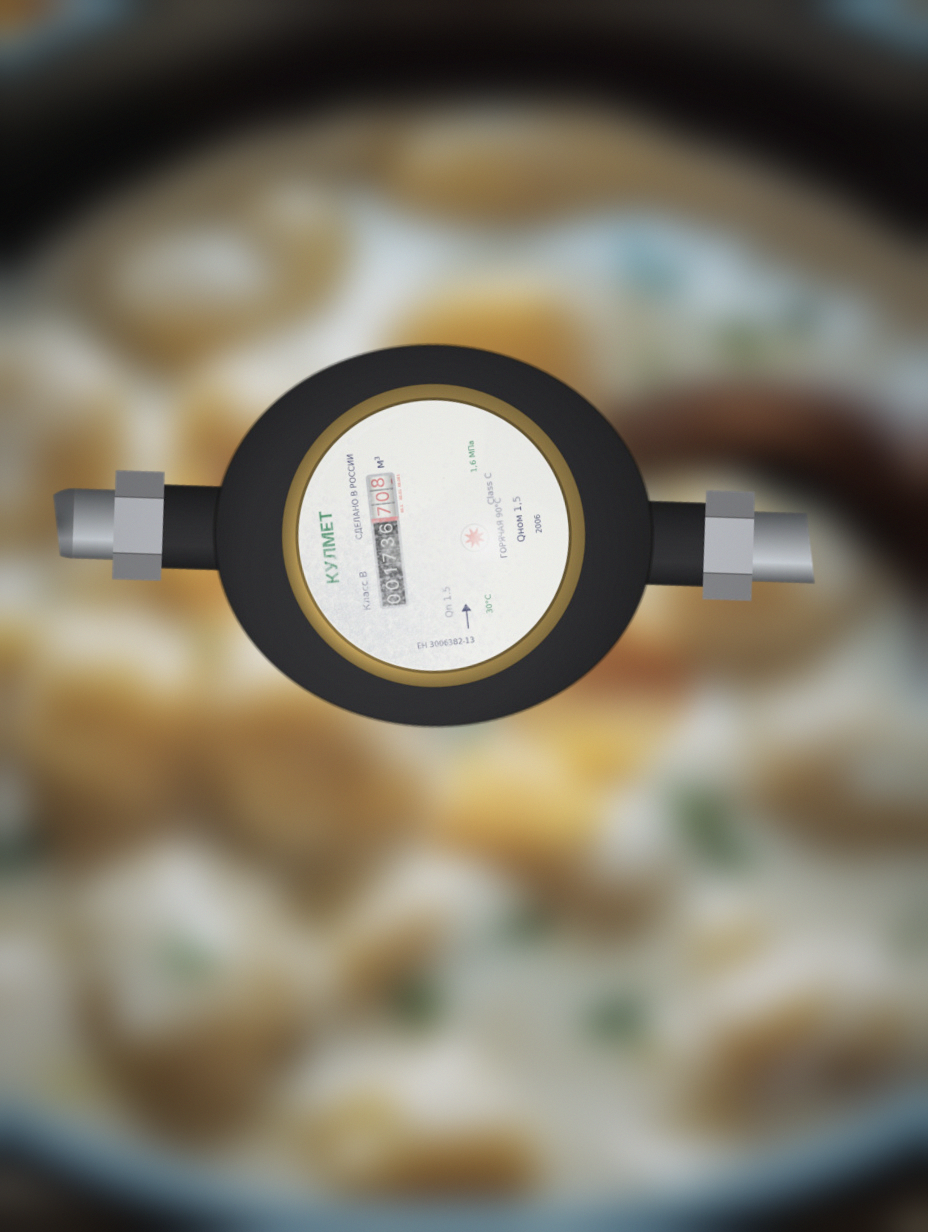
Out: 1736.708,m³
